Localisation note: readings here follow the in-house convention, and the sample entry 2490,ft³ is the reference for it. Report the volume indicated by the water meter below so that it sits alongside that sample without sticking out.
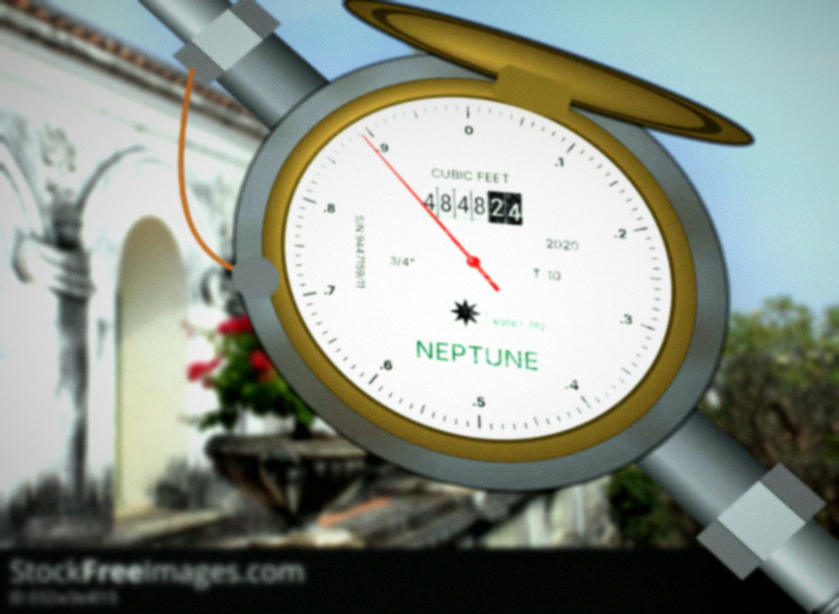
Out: 484823.89,ft³
